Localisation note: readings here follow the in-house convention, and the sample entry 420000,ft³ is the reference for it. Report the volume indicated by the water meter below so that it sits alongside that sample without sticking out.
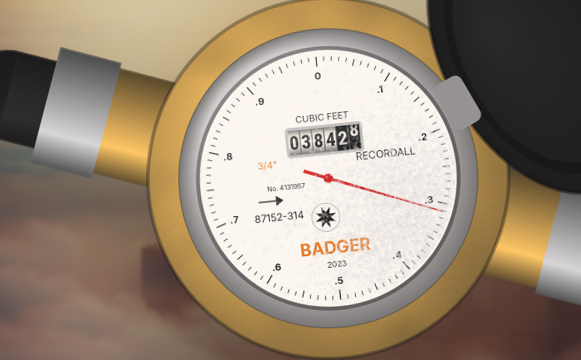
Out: 38428.31,ft³
